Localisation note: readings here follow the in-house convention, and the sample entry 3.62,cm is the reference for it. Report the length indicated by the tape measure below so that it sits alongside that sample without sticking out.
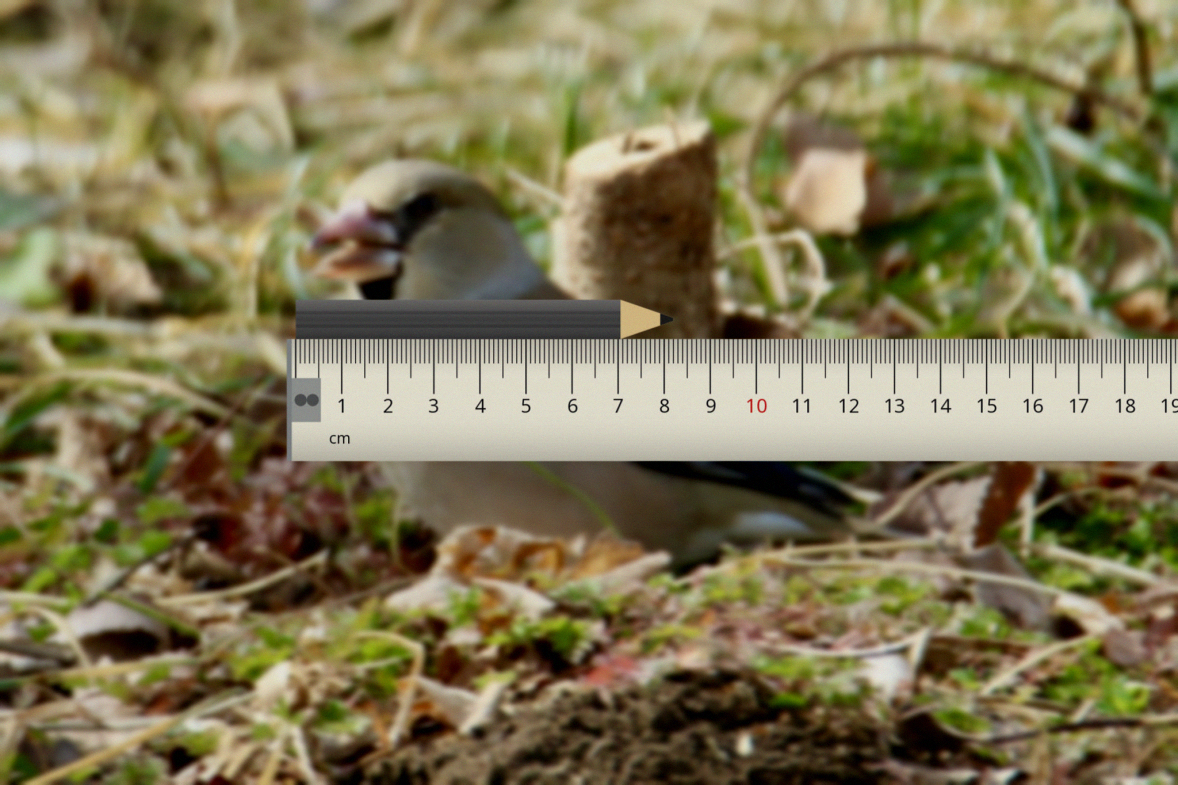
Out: 8.2,cm
